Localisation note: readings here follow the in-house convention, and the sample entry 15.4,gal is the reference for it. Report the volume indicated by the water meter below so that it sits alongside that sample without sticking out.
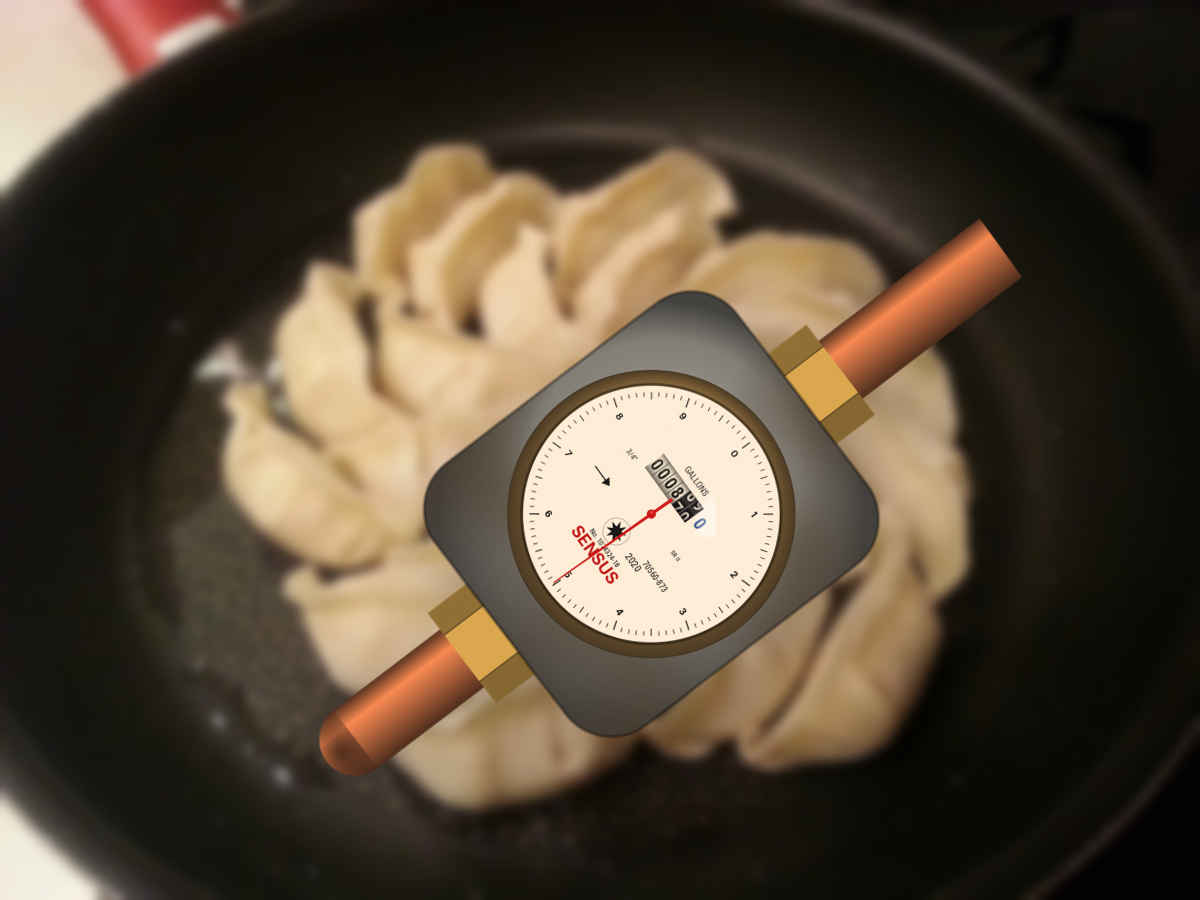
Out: 8695.0,gal
